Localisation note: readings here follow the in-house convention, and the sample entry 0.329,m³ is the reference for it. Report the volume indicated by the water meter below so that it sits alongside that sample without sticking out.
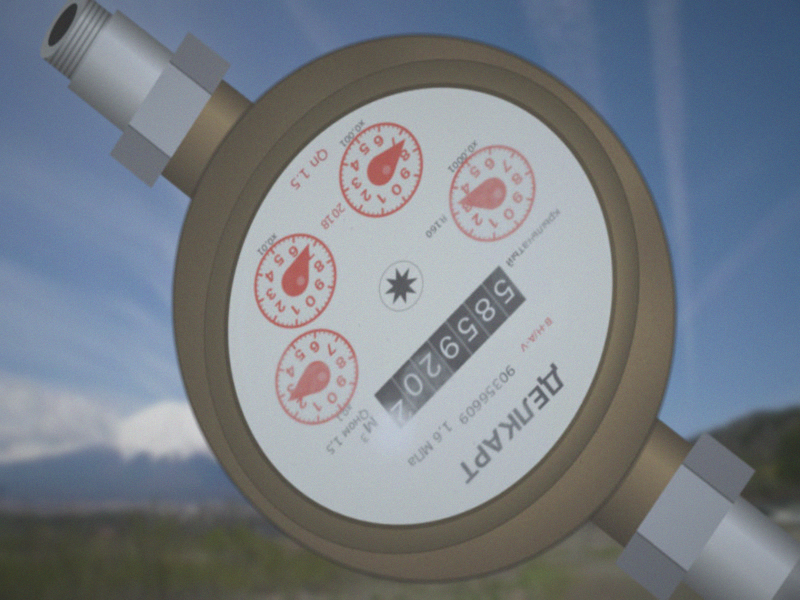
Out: 5859202.2673,m³
